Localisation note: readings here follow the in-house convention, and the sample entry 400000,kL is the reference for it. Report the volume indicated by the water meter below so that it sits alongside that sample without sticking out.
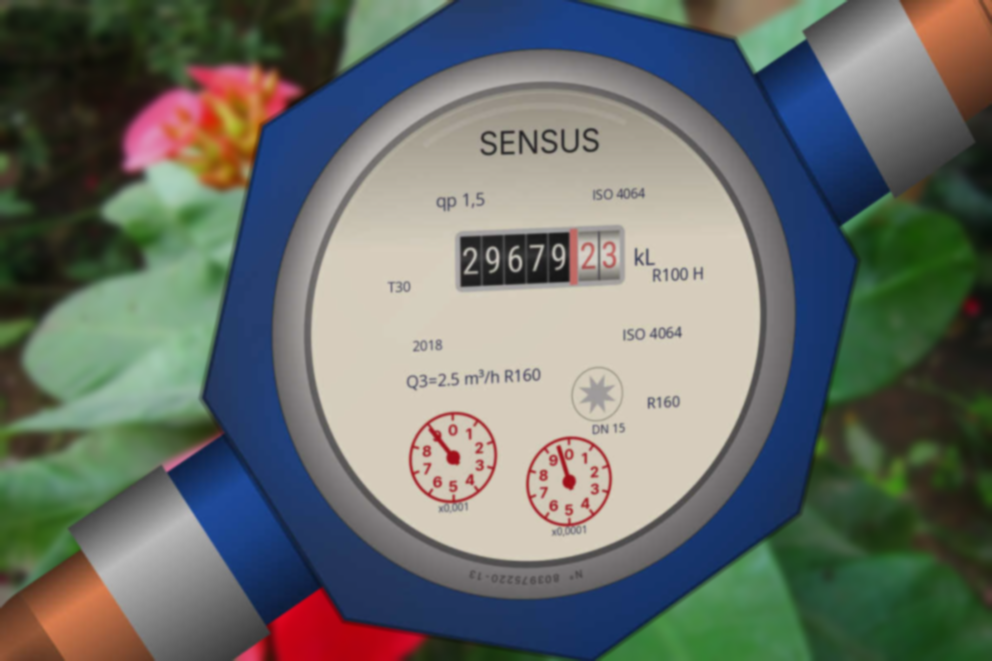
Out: 29679.2389,kL
